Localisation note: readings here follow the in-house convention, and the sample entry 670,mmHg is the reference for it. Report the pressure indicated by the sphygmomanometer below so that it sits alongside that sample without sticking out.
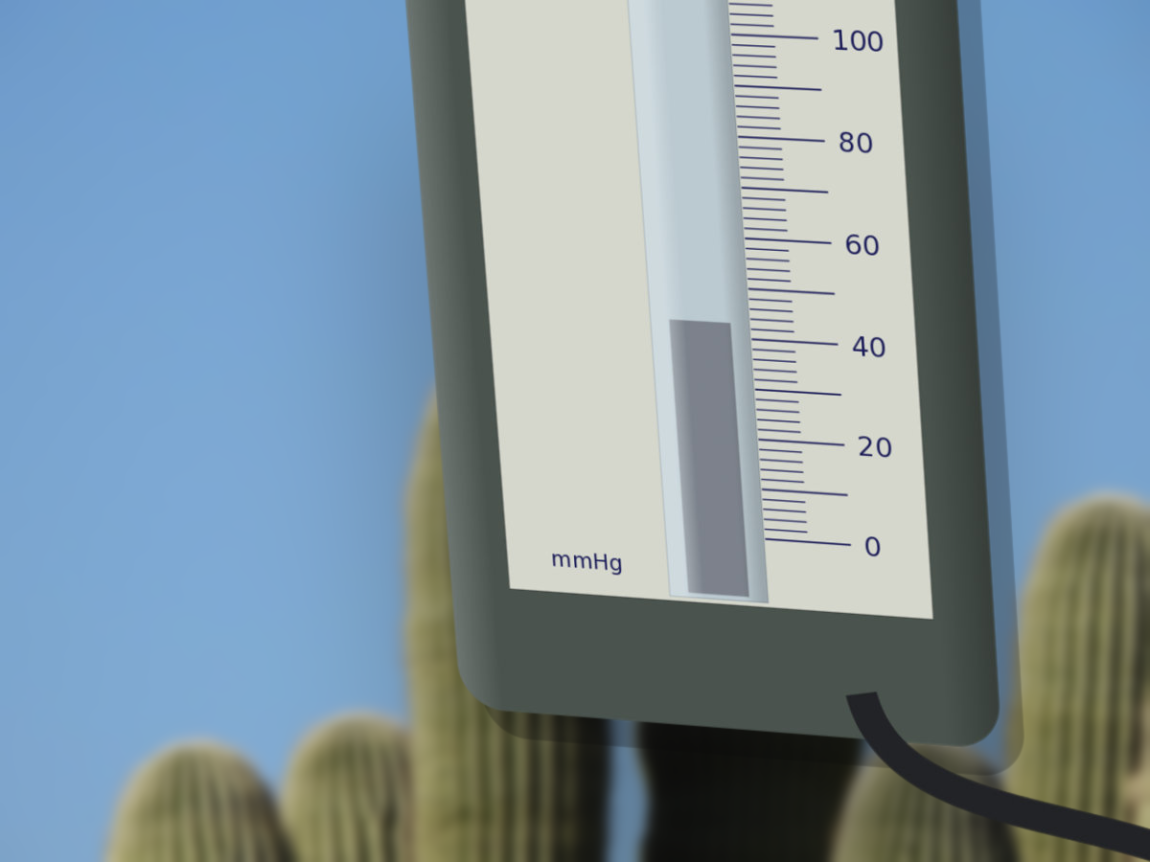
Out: 43,mmHg
